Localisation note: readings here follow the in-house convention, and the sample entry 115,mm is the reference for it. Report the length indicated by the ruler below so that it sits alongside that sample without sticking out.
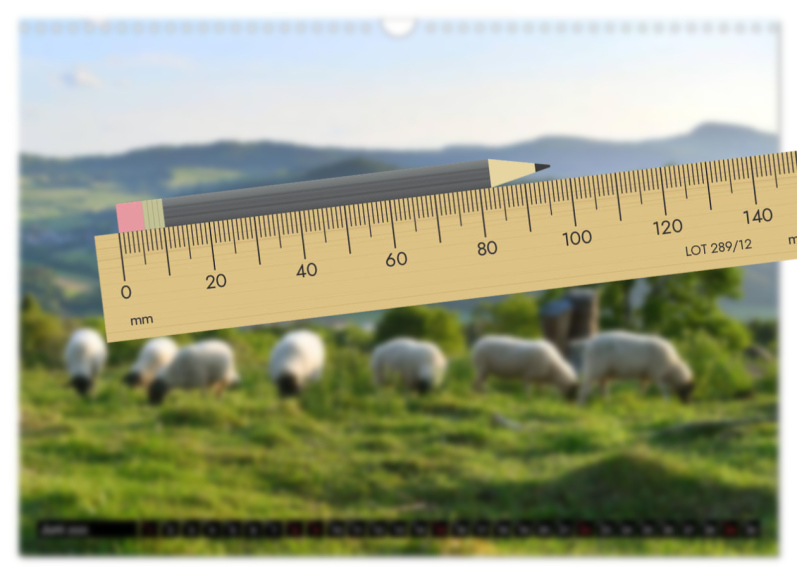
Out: 96,mm
